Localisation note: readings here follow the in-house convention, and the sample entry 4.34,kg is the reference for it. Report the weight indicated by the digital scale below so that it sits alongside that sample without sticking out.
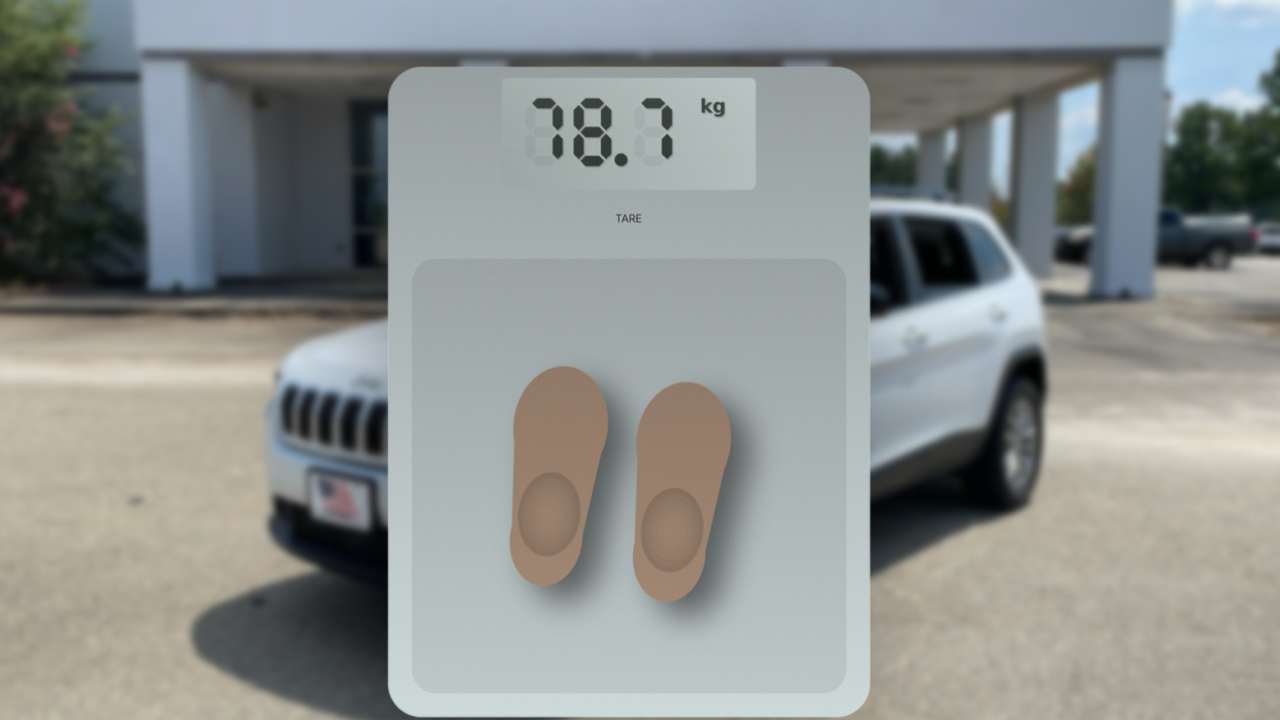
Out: 78.7,kg
